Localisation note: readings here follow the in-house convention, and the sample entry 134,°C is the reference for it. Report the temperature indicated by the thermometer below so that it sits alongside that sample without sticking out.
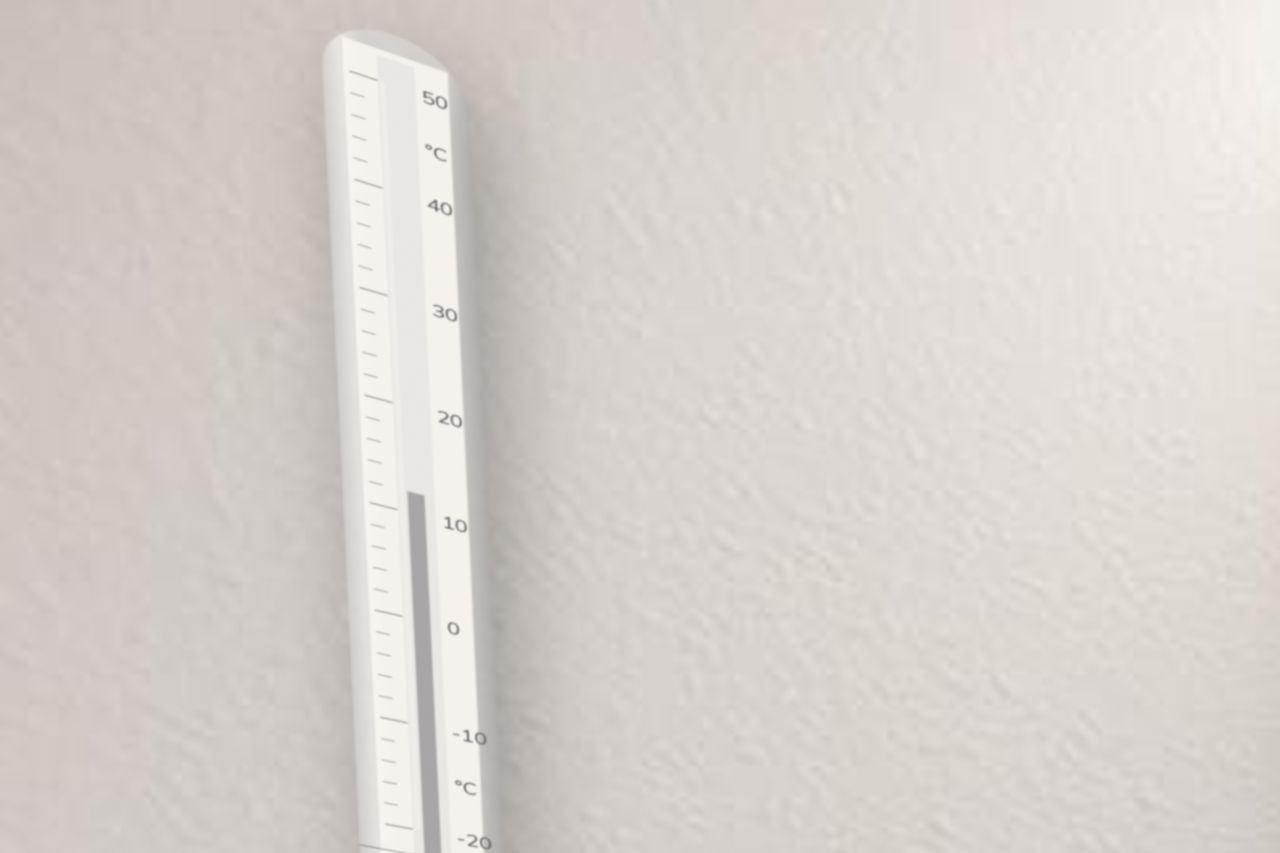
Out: 12,°C
